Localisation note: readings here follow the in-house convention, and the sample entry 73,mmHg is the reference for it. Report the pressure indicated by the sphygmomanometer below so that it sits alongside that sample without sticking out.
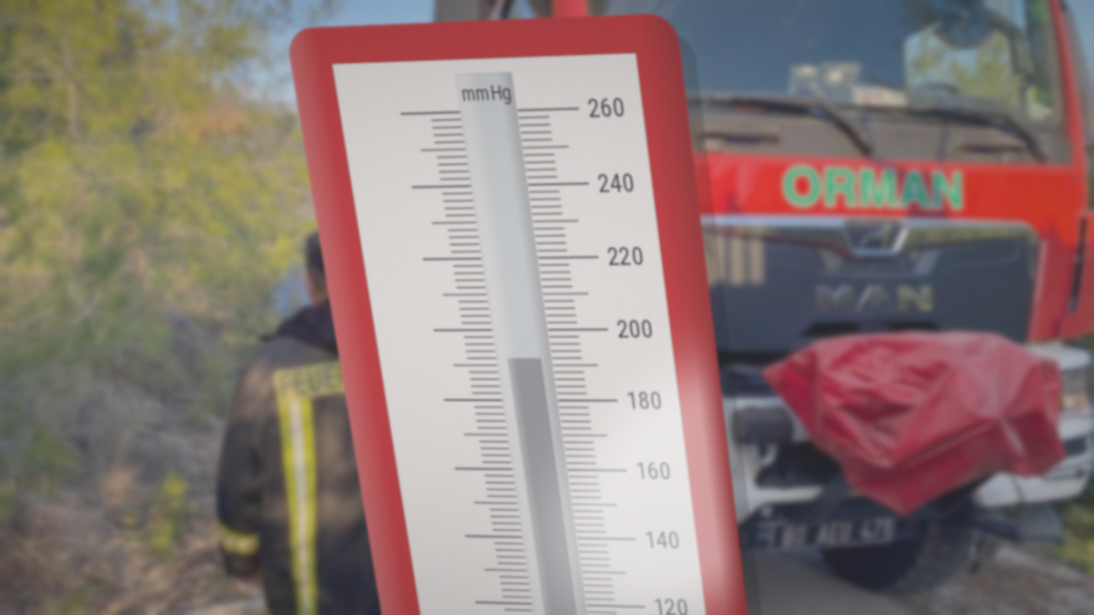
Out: 192,mmHg
